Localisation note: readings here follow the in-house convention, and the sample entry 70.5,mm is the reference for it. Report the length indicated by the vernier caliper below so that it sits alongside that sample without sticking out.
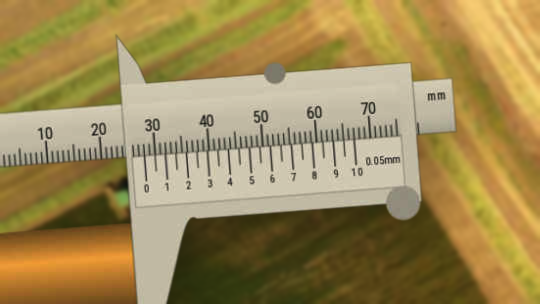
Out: 28.0,mm
